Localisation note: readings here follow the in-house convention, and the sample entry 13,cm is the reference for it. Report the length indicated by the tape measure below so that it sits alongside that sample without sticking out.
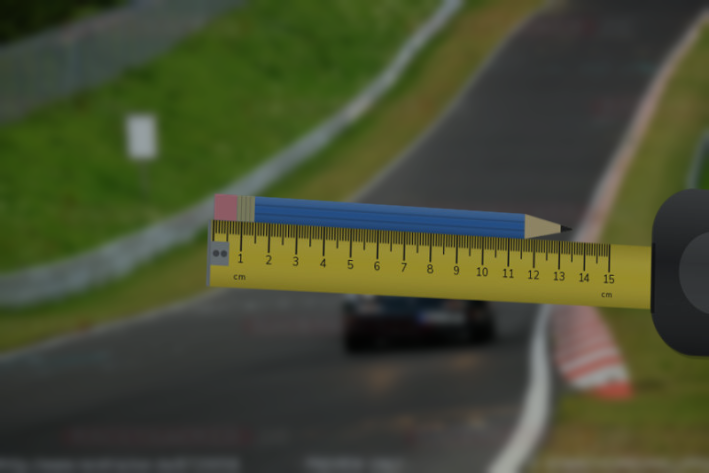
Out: 13.5,cm
